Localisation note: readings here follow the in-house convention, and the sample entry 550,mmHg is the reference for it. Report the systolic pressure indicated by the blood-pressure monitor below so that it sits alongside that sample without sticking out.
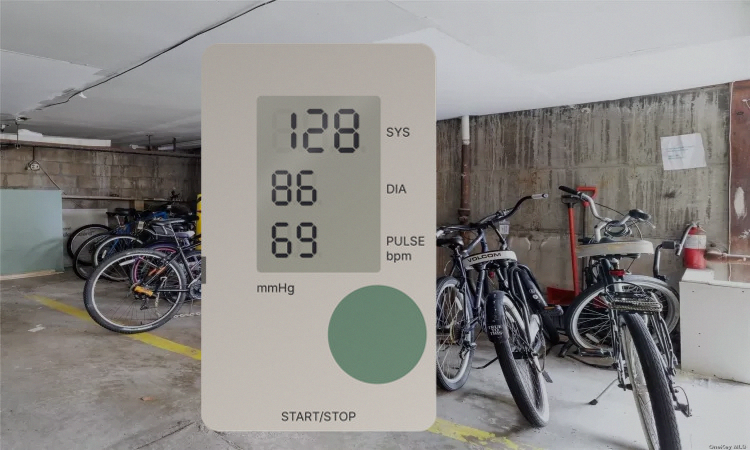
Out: 128,mmHg
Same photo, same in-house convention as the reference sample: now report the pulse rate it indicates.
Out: 69,bpm
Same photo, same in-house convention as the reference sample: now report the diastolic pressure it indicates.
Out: 86,mmHg
